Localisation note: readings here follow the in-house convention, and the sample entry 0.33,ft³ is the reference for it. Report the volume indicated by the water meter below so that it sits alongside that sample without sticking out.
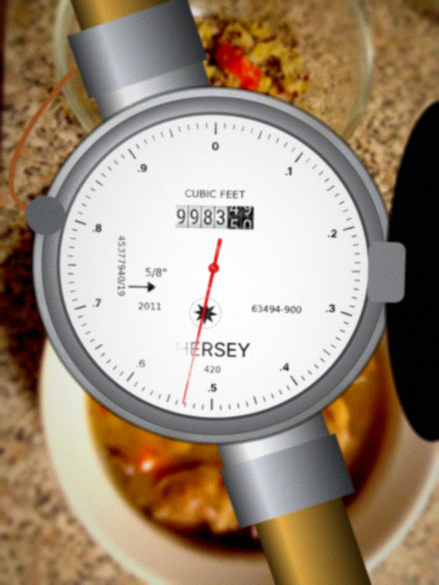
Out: 998349.53,ft³
